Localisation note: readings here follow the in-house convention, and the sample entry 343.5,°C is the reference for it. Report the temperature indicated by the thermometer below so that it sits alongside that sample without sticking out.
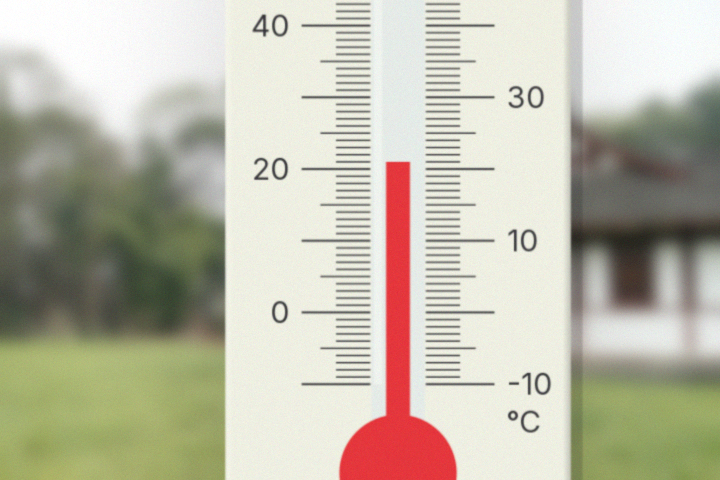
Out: 21,°C
